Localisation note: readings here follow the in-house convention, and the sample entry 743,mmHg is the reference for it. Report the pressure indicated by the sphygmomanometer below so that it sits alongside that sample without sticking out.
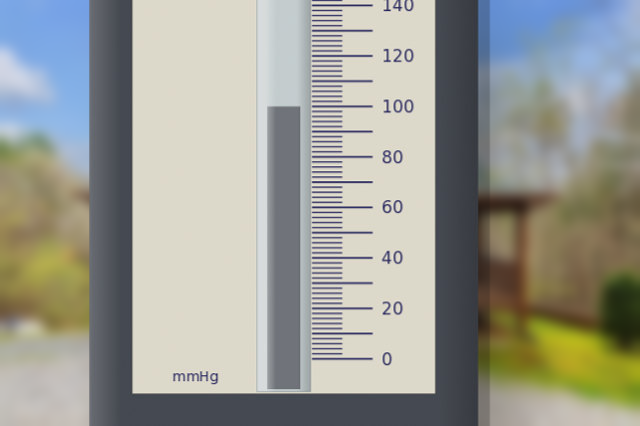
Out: 100,mmHg
